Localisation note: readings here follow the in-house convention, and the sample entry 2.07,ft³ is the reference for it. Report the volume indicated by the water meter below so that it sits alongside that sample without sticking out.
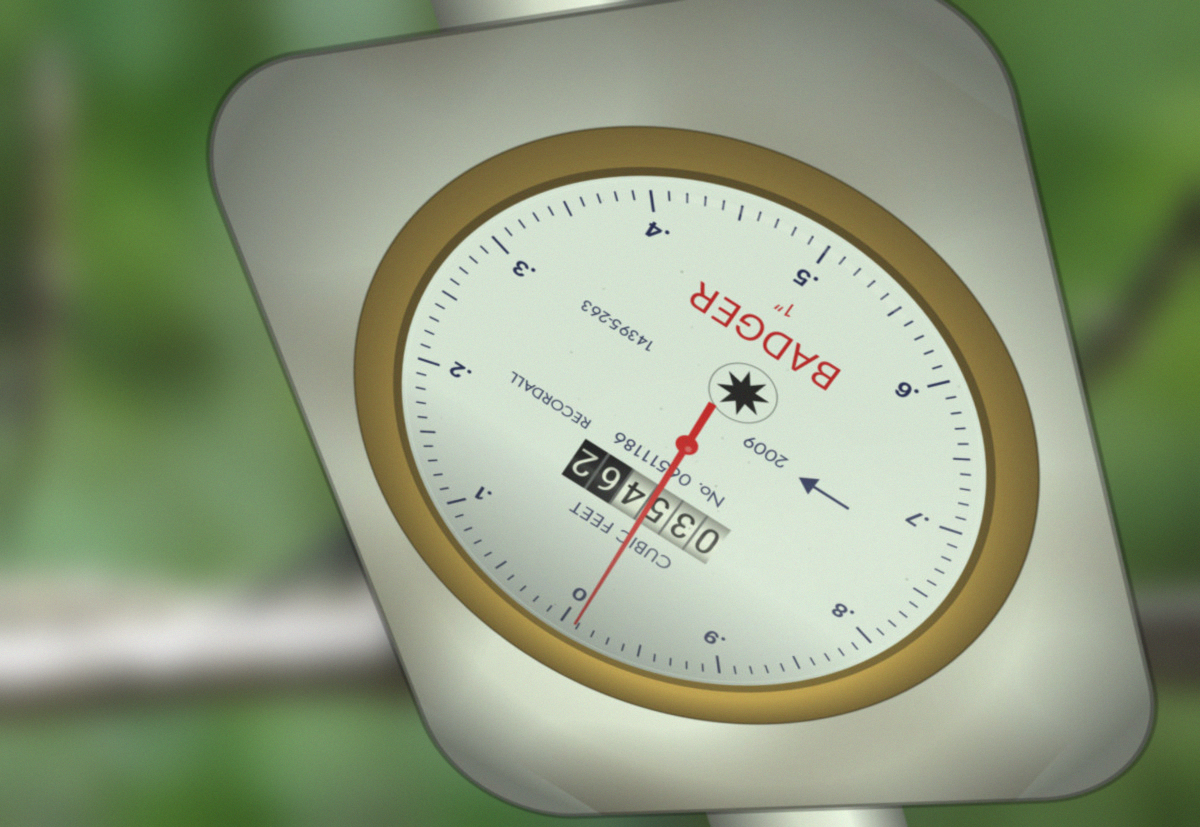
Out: 35461.99,ft³
